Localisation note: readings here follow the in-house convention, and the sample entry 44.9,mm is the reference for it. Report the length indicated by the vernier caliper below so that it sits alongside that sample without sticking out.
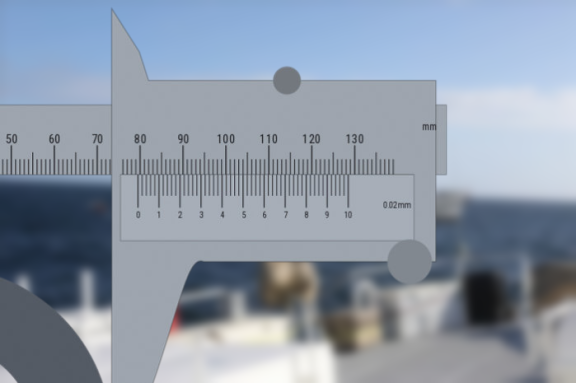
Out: 79.5,mm
